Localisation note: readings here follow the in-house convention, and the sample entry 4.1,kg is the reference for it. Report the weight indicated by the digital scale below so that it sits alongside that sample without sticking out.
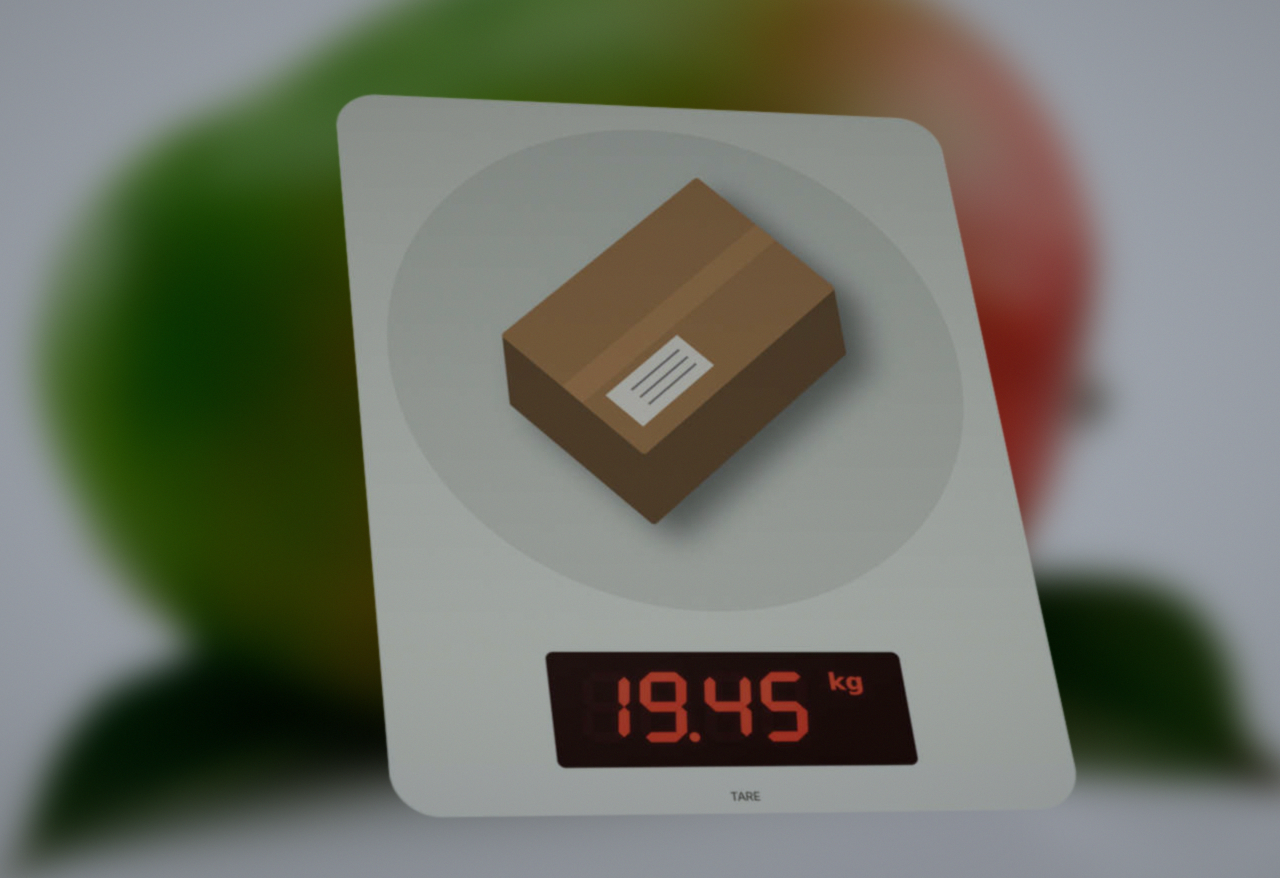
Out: 19.45,kg
